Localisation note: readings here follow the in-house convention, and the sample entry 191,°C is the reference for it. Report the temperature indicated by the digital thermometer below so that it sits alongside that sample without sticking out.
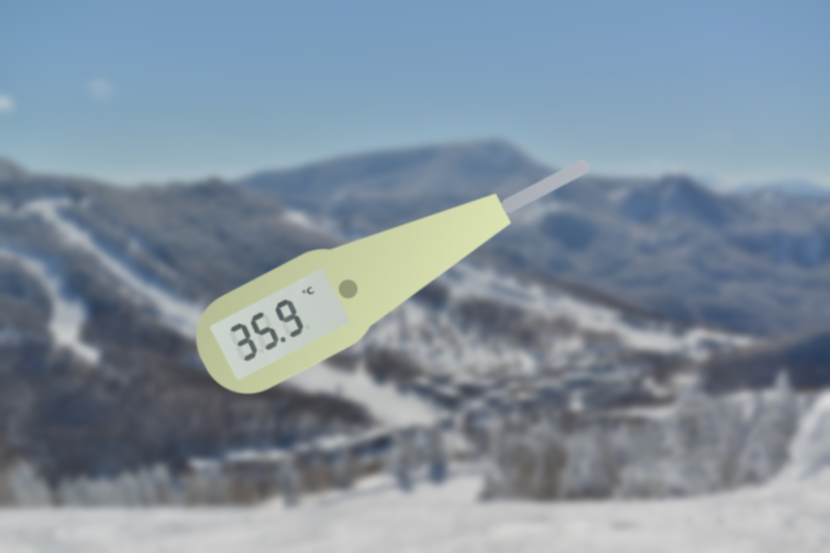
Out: 35.9,°C
